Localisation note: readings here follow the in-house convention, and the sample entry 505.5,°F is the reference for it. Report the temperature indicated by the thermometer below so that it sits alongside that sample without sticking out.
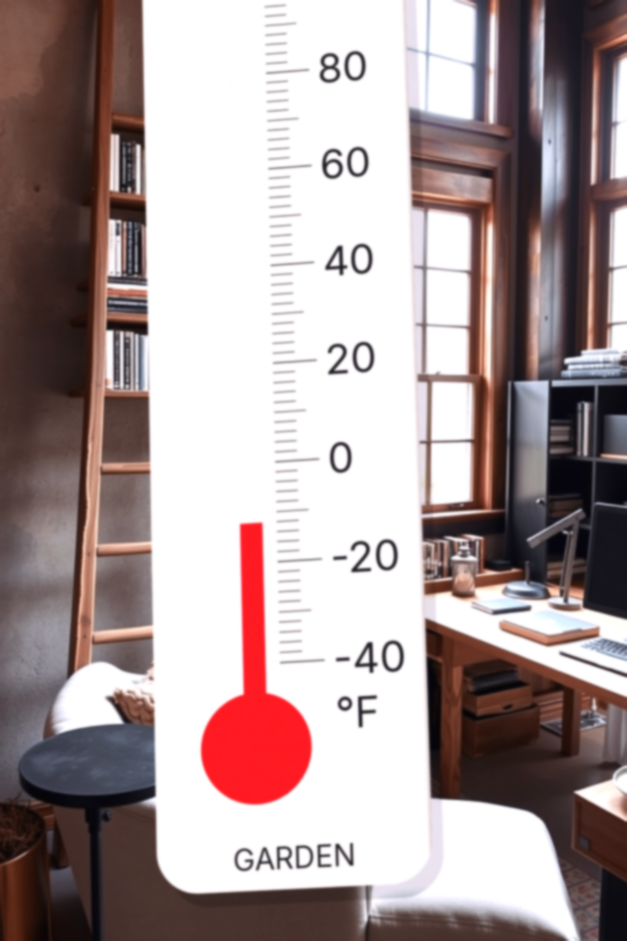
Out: -12,°F
